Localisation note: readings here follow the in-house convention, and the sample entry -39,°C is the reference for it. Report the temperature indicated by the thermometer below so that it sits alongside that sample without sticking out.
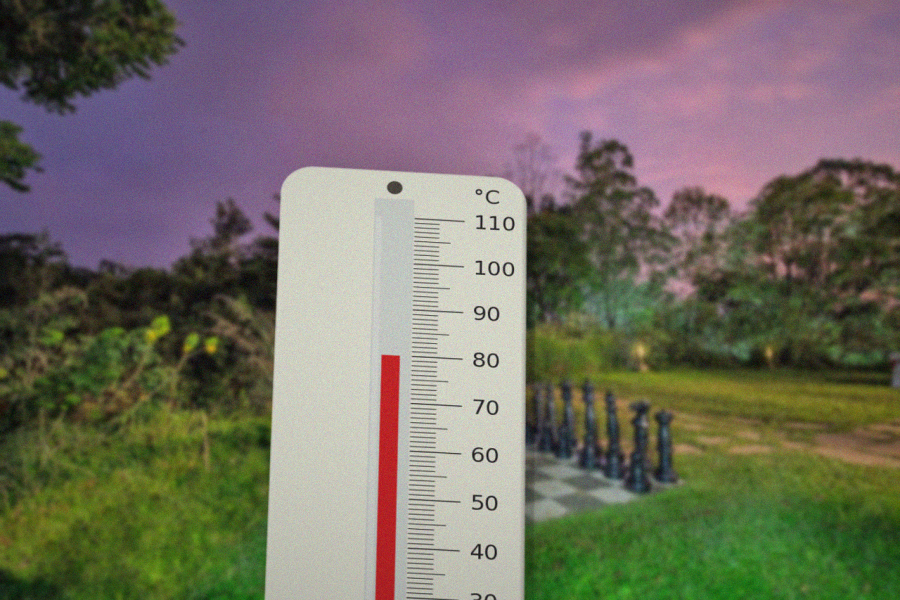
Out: 80,°C
